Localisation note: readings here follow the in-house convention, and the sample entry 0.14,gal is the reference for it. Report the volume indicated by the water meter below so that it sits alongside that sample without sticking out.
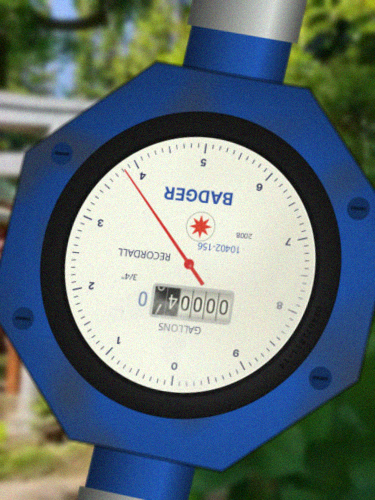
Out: 473.8,gal
